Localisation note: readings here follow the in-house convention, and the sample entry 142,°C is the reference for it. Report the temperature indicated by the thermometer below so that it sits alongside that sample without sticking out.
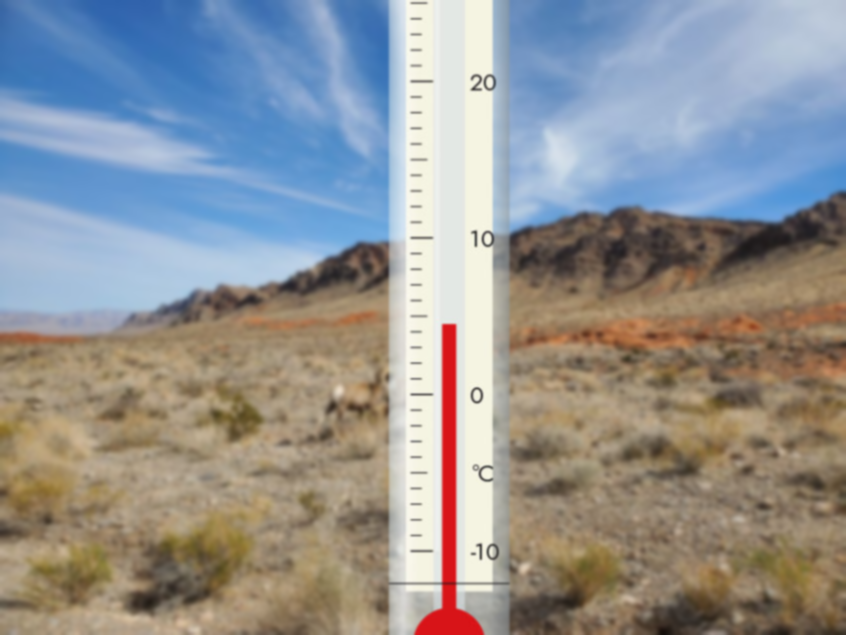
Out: 4.5,°C
